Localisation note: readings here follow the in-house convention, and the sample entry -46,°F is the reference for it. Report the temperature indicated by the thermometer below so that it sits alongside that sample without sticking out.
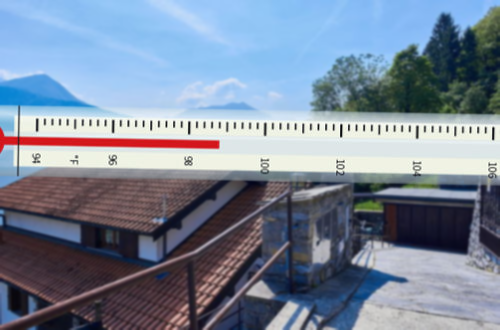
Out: 98.8,°F
